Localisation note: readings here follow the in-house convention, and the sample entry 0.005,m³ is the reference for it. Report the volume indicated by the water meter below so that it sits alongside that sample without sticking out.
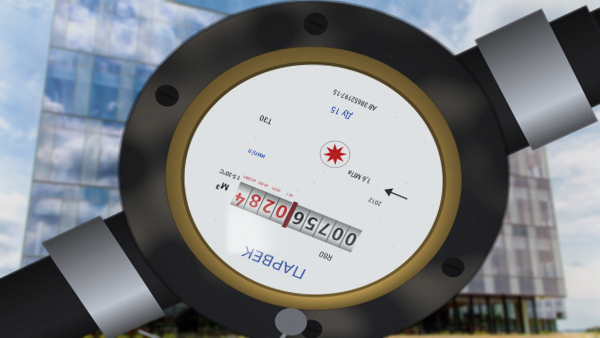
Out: 756.0284,m³
